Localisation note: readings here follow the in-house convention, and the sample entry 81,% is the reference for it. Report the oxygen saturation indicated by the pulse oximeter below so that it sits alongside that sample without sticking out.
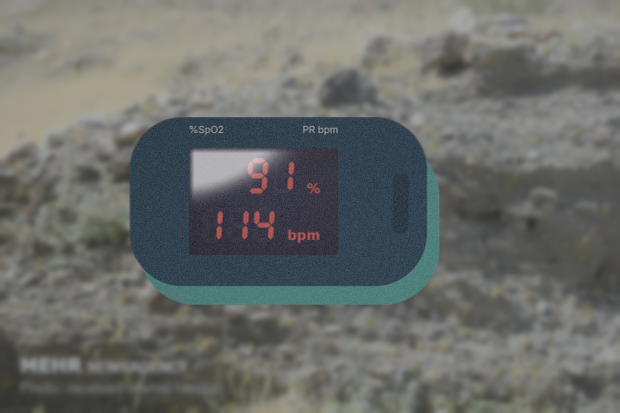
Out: 91,%
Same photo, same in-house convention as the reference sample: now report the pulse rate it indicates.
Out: 114,bpm
